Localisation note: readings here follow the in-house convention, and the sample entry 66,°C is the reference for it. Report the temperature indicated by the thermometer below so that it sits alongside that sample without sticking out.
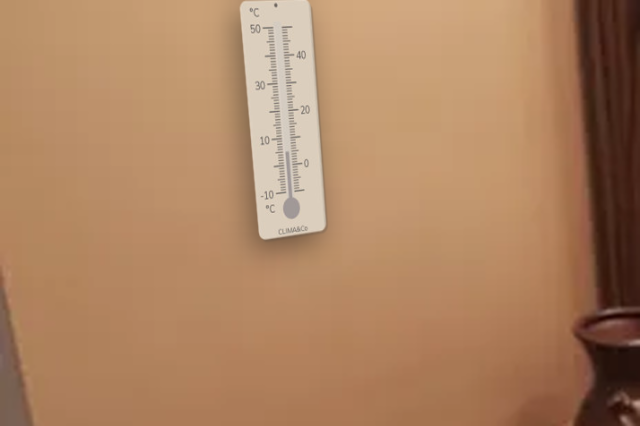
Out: 5,°C
